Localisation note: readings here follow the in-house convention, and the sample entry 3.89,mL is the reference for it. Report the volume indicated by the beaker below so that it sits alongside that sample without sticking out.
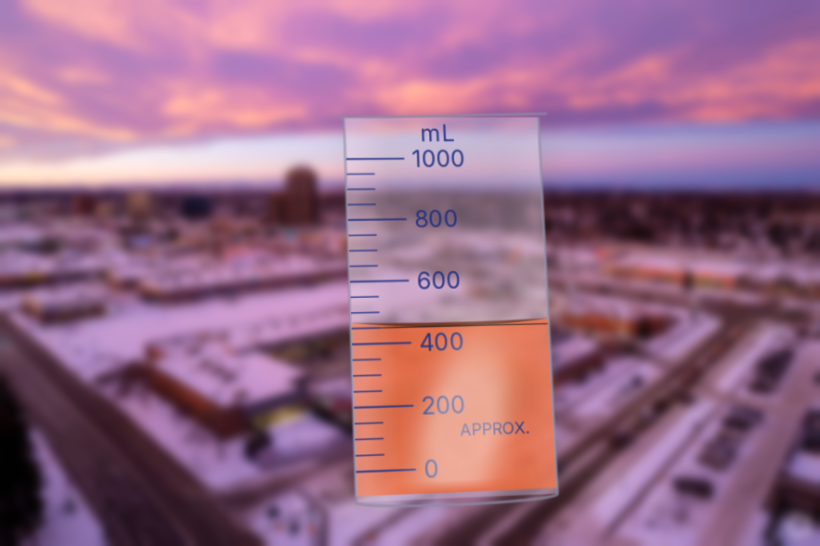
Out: 450,mL
